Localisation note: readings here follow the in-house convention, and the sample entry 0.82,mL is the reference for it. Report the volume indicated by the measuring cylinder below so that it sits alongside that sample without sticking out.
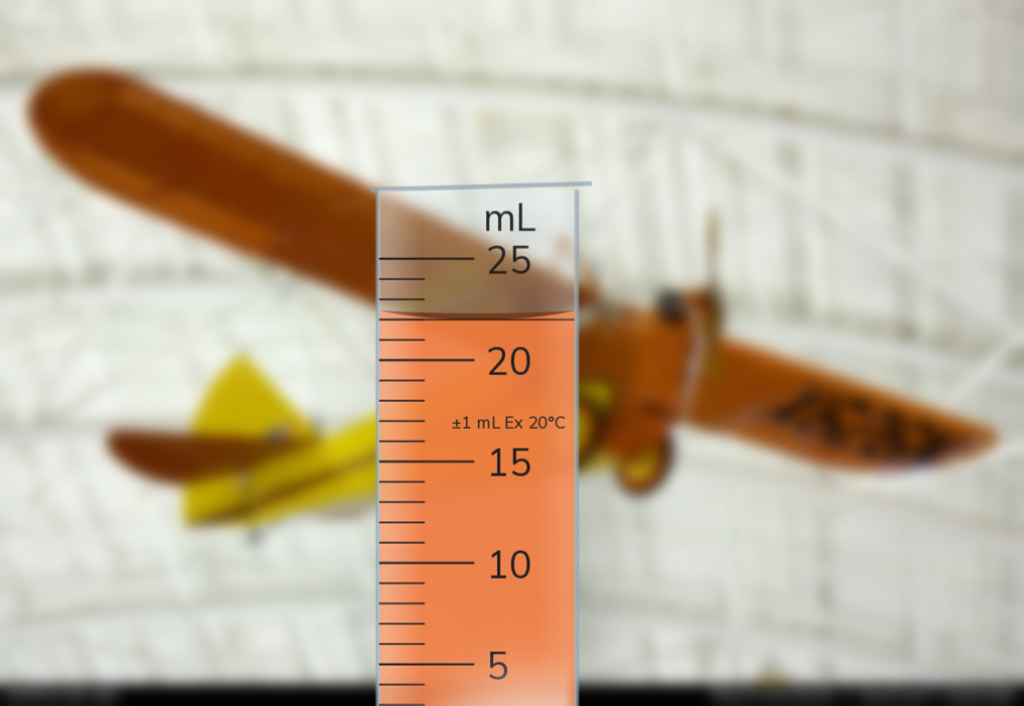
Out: 22,mL
